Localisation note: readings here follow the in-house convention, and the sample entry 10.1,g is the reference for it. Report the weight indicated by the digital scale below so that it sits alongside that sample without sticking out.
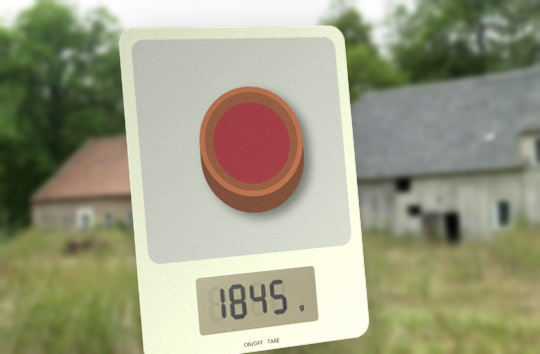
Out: 1845,g
